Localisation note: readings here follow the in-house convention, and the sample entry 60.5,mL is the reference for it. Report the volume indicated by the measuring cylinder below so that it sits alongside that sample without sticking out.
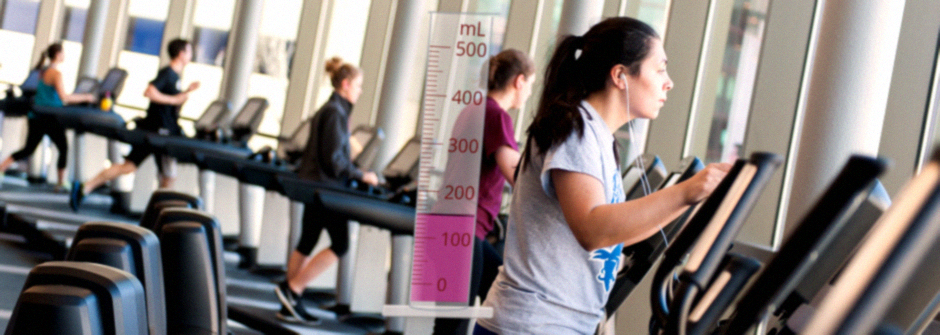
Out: 150,mL
